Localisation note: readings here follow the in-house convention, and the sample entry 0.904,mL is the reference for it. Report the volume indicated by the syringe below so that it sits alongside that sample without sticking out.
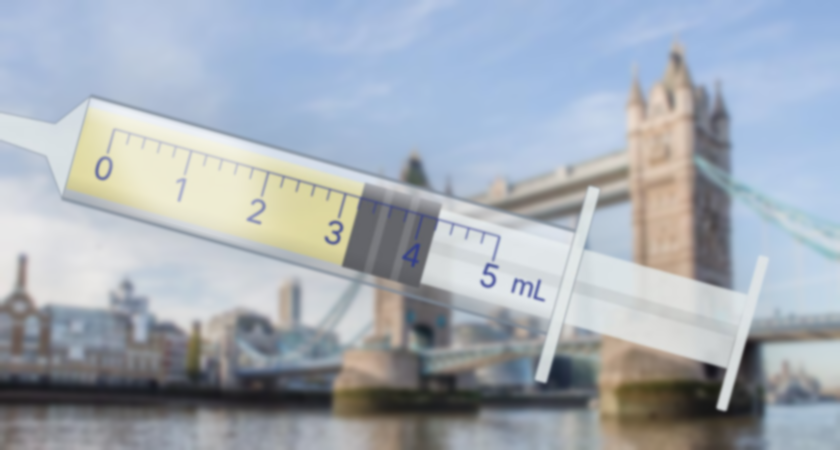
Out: 3.2,mL
